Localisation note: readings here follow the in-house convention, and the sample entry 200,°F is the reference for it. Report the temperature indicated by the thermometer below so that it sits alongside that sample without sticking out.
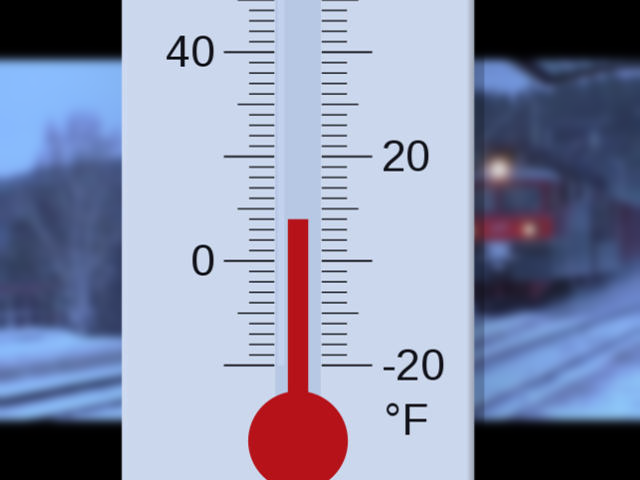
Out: 8,°F
